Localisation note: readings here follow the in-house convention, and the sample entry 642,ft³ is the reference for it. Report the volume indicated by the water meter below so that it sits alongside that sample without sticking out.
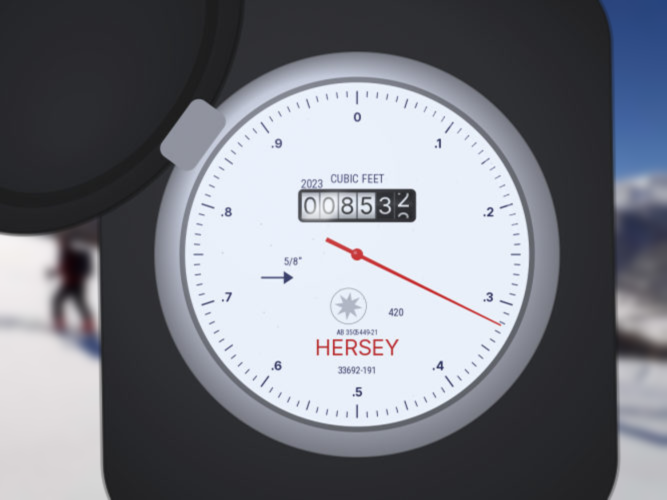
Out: 8532.32,ft³
